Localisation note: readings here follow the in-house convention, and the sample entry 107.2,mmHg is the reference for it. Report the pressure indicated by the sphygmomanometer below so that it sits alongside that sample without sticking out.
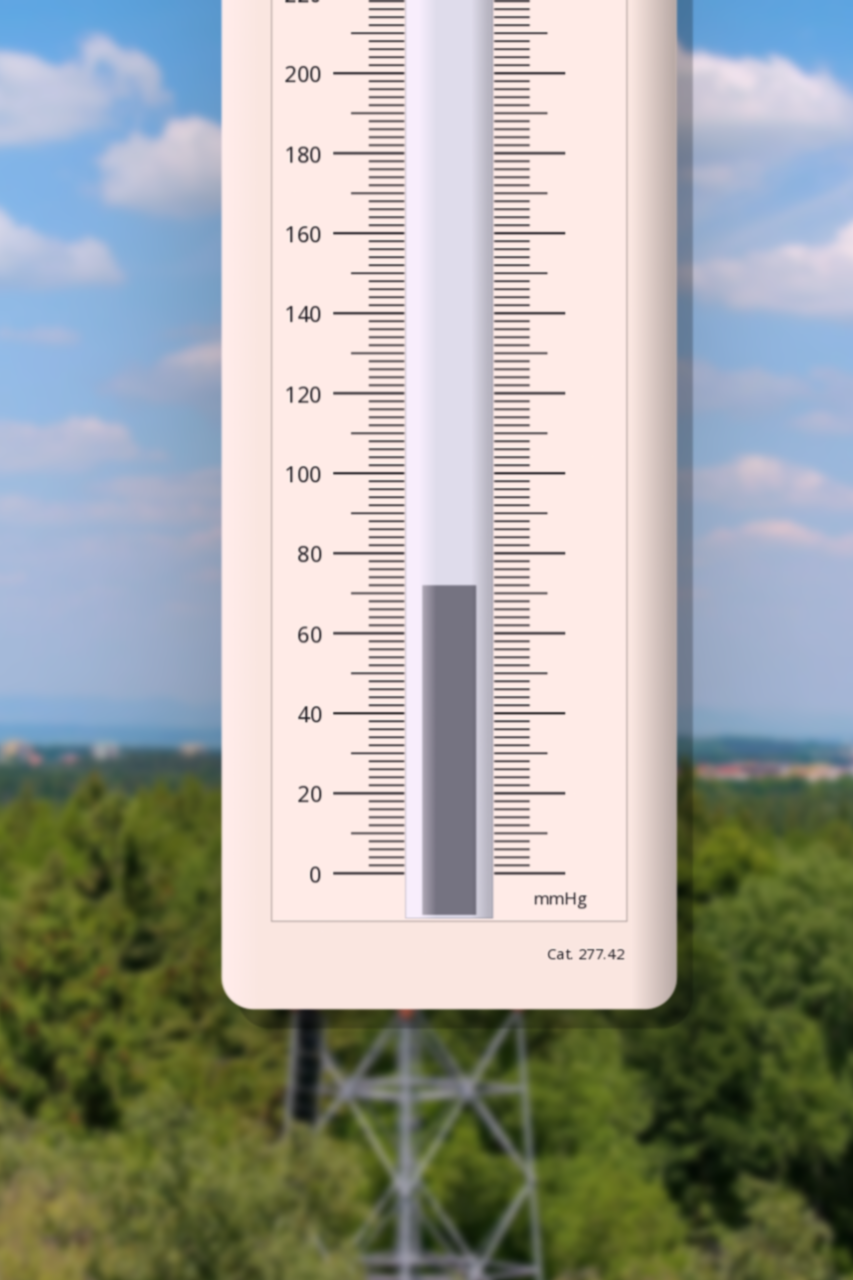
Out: 72,mmHg
